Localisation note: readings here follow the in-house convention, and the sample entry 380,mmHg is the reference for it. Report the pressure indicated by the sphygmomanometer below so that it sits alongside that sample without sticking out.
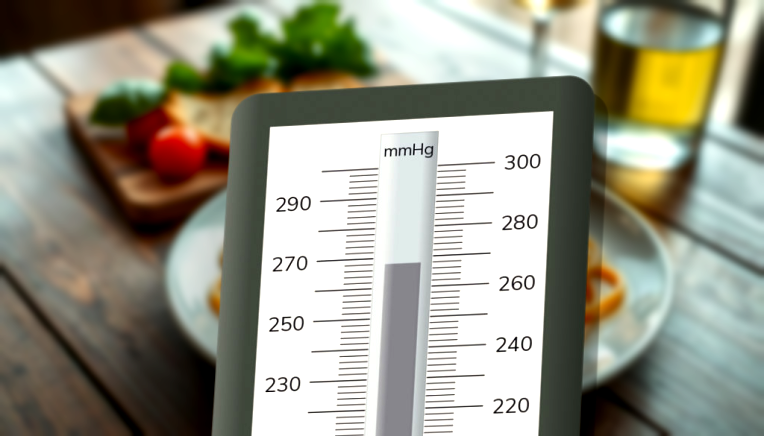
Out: 268,mmHg
